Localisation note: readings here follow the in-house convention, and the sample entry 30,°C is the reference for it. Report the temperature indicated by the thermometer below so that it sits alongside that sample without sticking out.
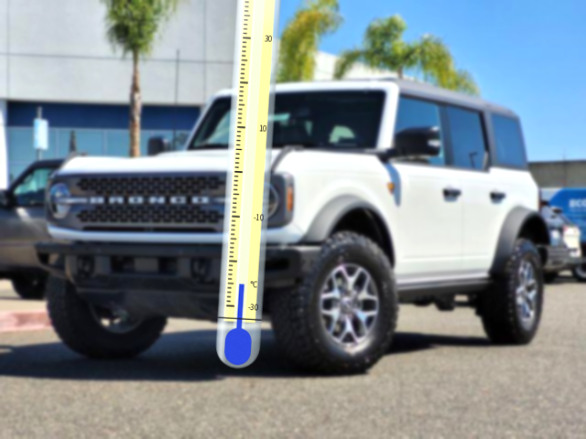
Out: -25,°C
